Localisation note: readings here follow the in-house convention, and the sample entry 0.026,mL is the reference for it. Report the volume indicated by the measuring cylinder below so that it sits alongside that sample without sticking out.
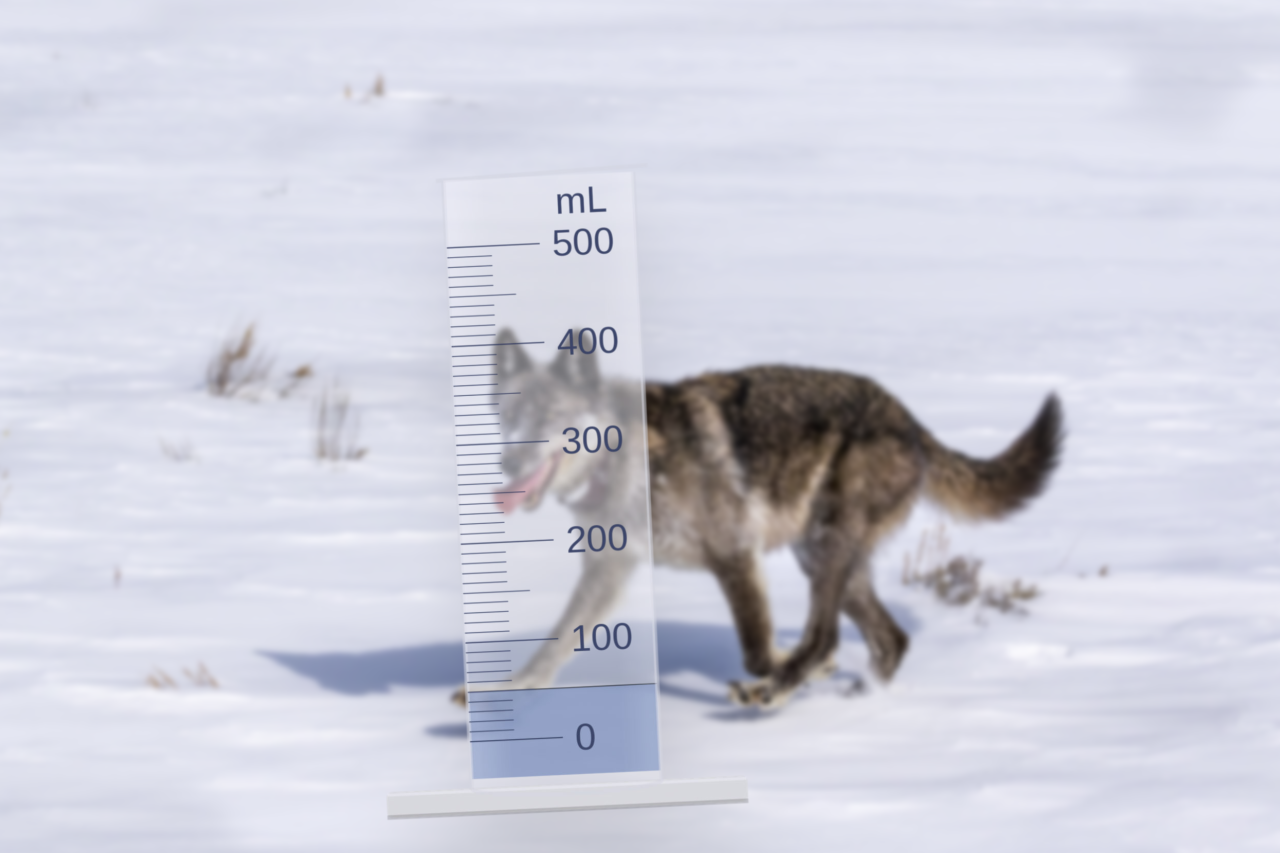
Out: 50,mL
